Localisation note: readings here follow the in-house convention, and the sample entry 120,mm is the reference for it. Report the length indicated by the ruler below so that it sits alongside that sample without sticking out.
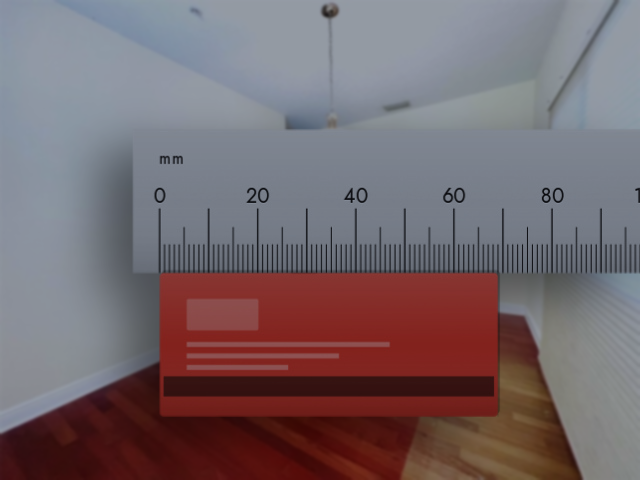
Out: 69,mm
